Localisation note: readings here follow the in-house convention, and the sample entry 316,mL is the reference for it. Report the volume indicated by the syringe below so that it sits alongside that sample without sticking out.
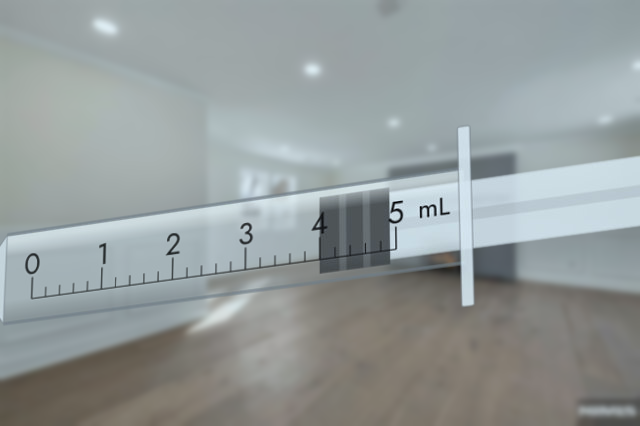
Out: 4,mL
